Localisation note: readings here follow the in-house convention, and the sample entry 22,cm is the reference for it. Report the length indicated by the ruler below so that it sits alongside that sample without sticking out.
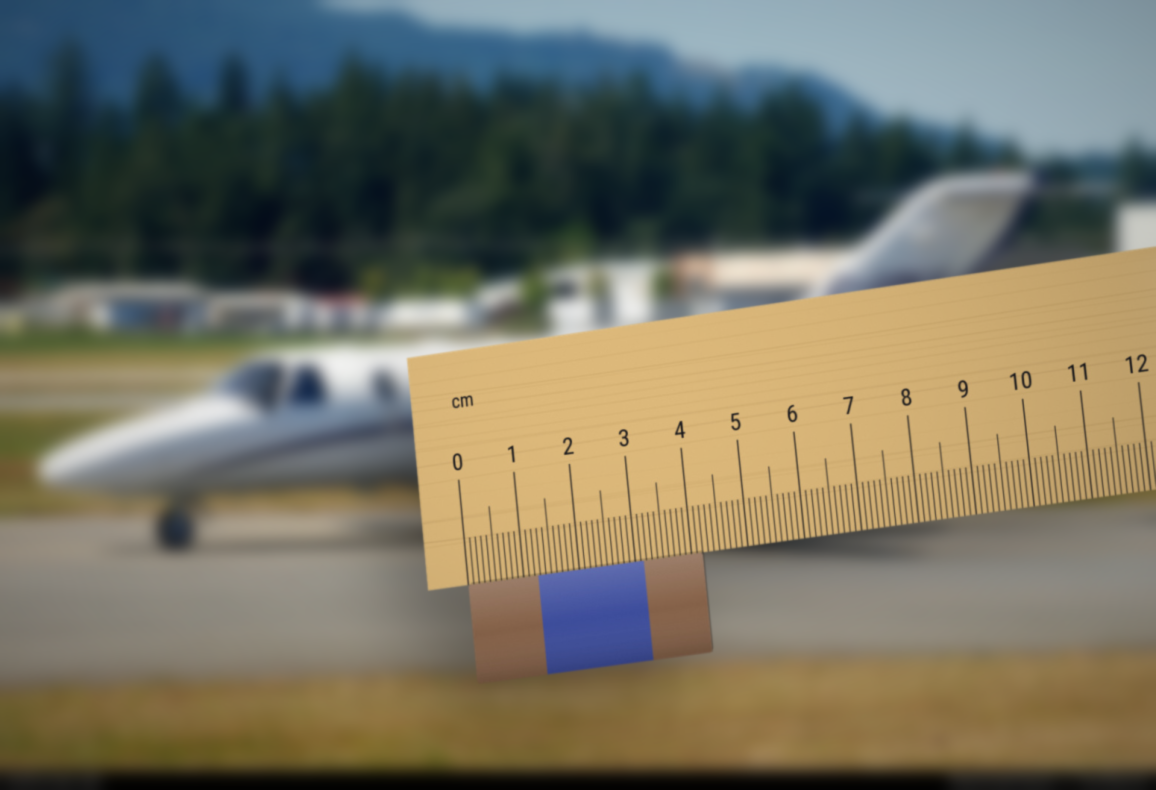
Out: 4.2,cm
